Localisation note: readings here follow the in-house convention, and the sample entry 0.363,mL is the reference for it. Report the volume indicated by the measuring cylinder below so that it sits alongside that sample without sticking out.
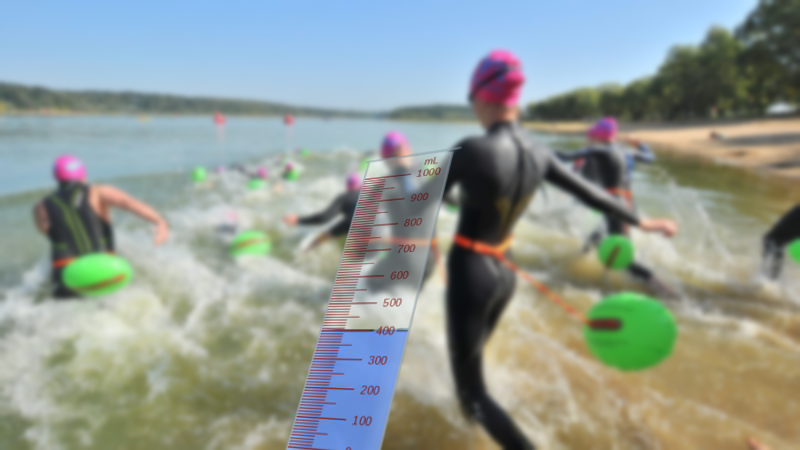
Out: 400,mL
